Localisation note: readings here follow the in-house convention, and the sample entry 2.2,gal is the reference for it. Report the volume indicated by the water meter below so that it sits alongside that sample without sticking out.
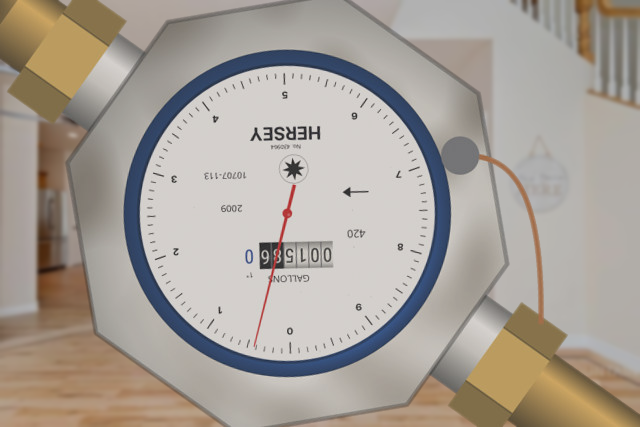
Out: 15860.4,gal
